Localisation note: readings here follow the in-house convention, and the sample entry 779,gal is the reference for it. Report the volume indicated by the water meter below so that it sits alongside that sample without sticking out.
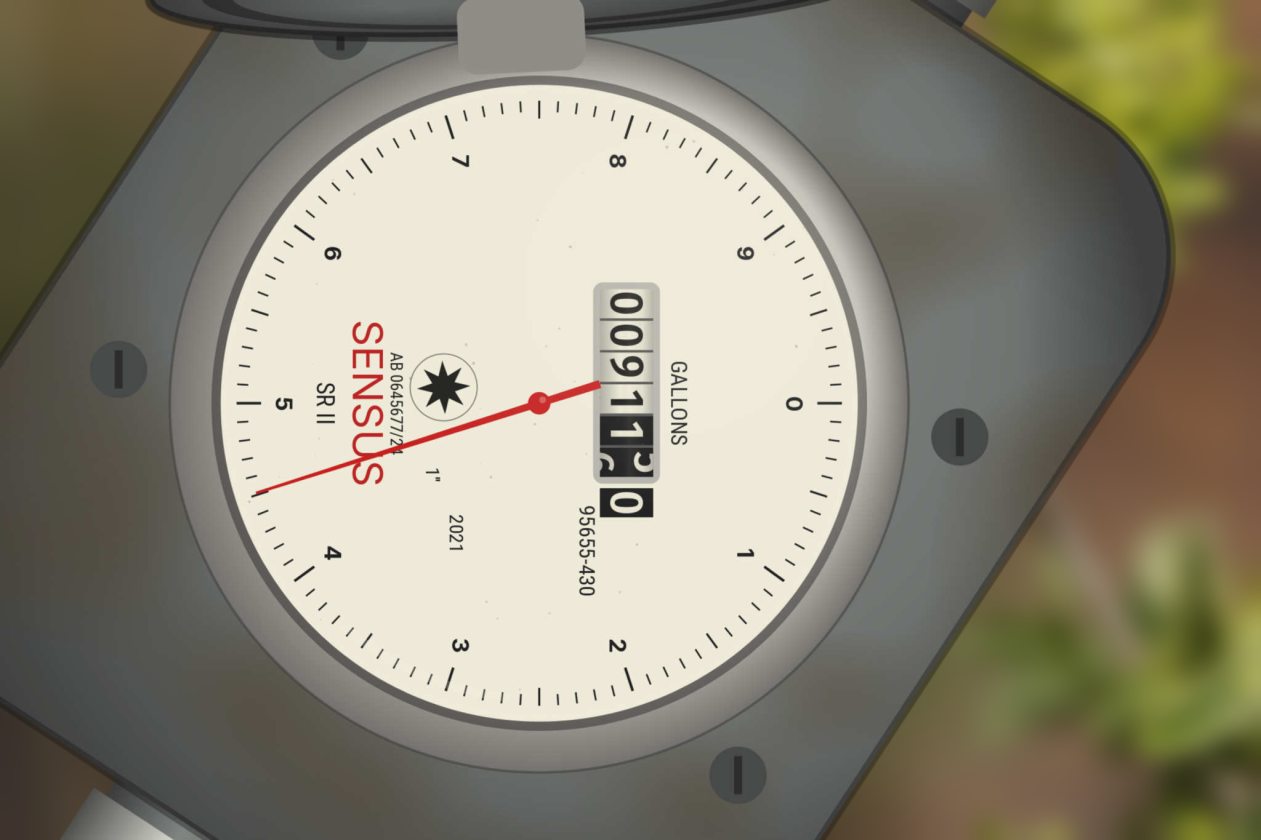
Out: 91154.5,gal
